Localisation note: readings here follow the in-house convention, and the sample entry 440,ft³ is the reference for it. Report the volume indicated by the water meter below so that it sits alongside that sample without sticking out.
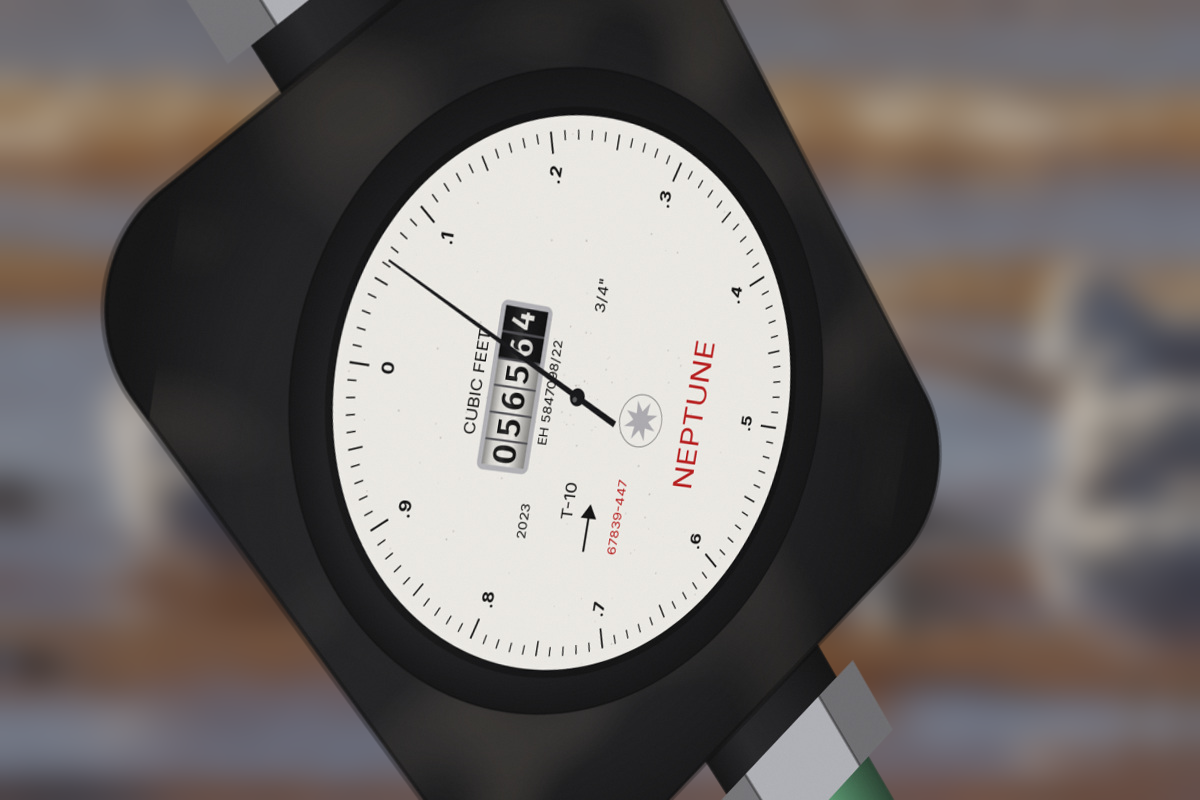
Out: 56564.06,ft³
